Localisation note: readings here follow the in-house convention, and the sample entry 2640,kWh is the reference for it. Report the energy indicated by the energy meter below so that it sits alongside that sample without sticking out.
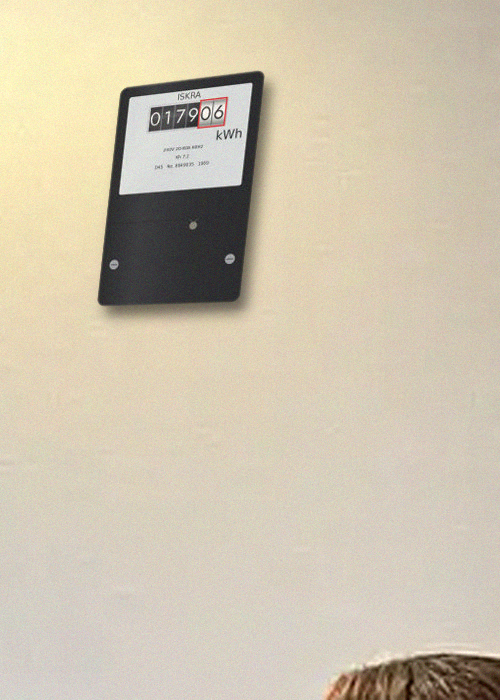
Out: 179.06,kWh
